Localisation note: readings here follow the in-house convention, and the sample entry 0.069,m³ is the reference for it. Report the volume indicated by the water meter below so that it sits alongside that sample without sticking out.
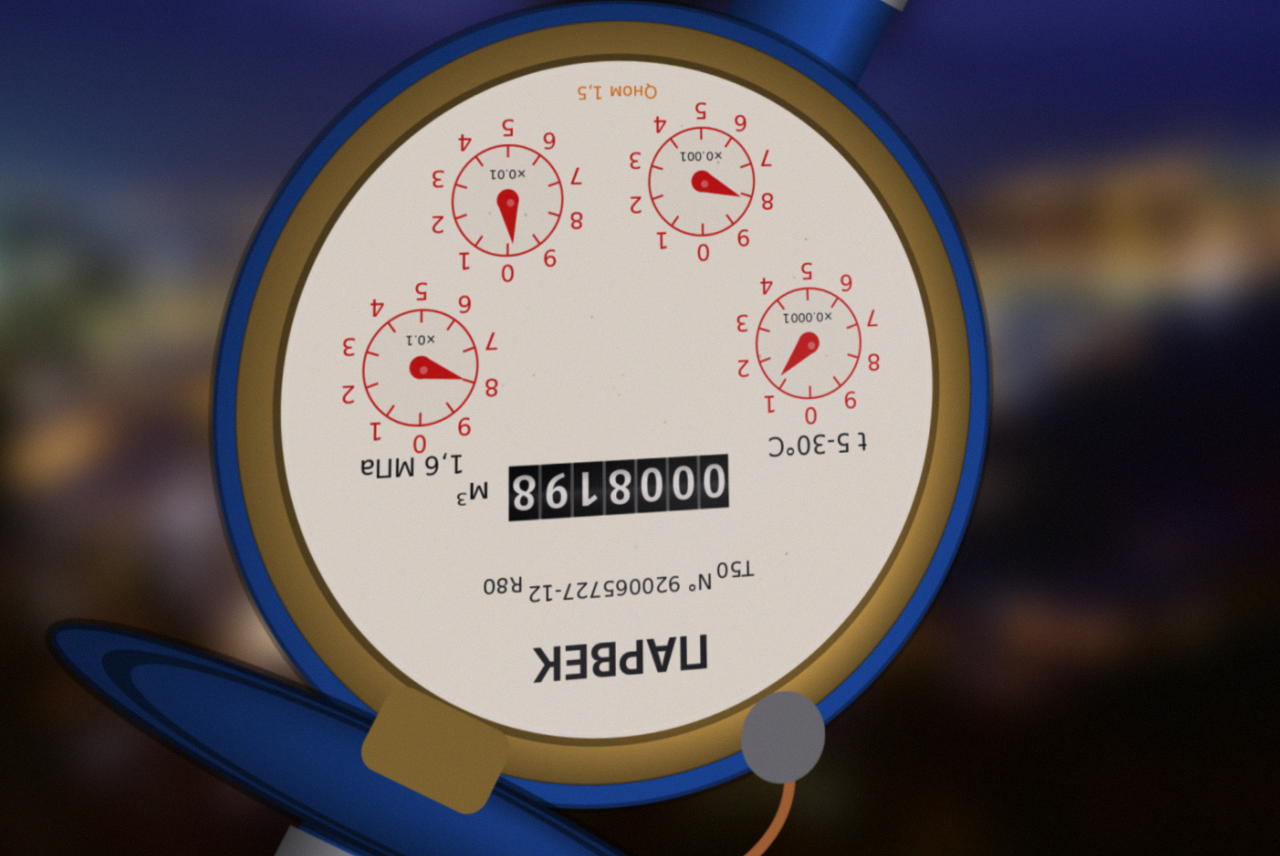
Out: 8198.7981,m³
